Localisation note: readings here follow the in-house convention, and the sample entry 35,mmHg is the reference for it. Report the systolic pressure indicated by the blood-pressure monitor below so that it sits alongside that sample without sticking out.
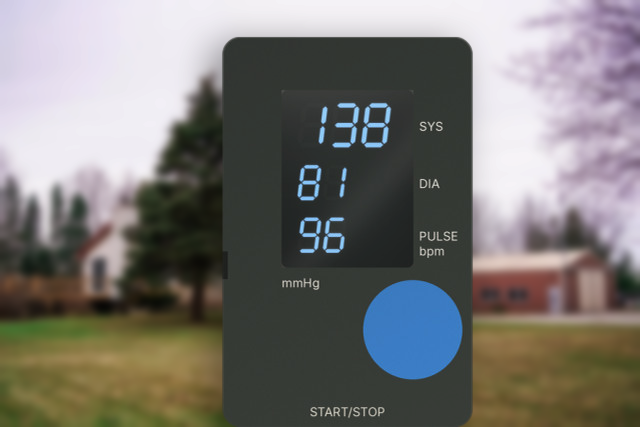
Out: 138,mmHg
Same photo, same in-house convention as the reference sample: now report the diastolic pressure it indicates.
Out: 81,mmHg
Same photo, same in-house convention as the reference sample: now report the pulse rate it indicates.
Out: 96,bpm
